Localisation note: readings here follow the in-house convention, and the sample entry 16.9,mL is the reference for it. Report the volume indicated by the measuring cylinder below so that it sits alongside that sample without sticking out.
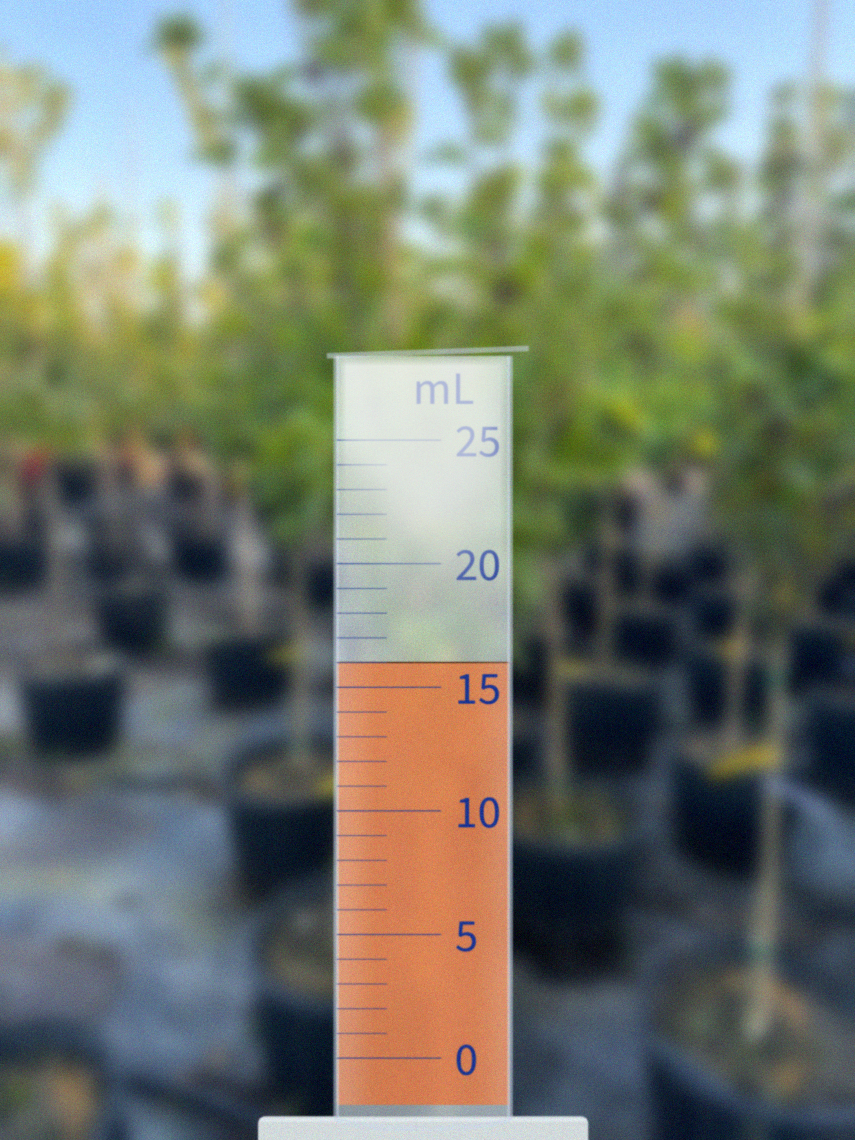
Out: 16,mL
